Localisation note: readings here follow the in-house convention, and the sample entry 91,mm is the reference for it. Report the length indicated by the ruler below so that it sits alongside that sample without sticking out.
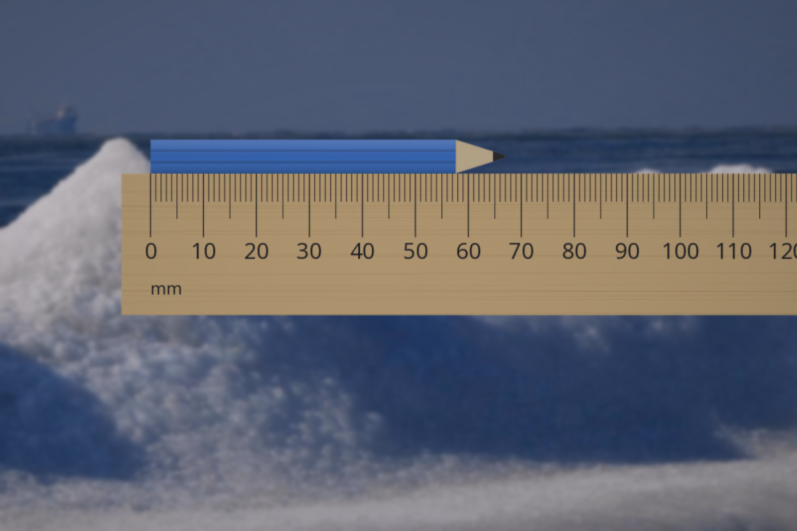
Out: 67,mm
